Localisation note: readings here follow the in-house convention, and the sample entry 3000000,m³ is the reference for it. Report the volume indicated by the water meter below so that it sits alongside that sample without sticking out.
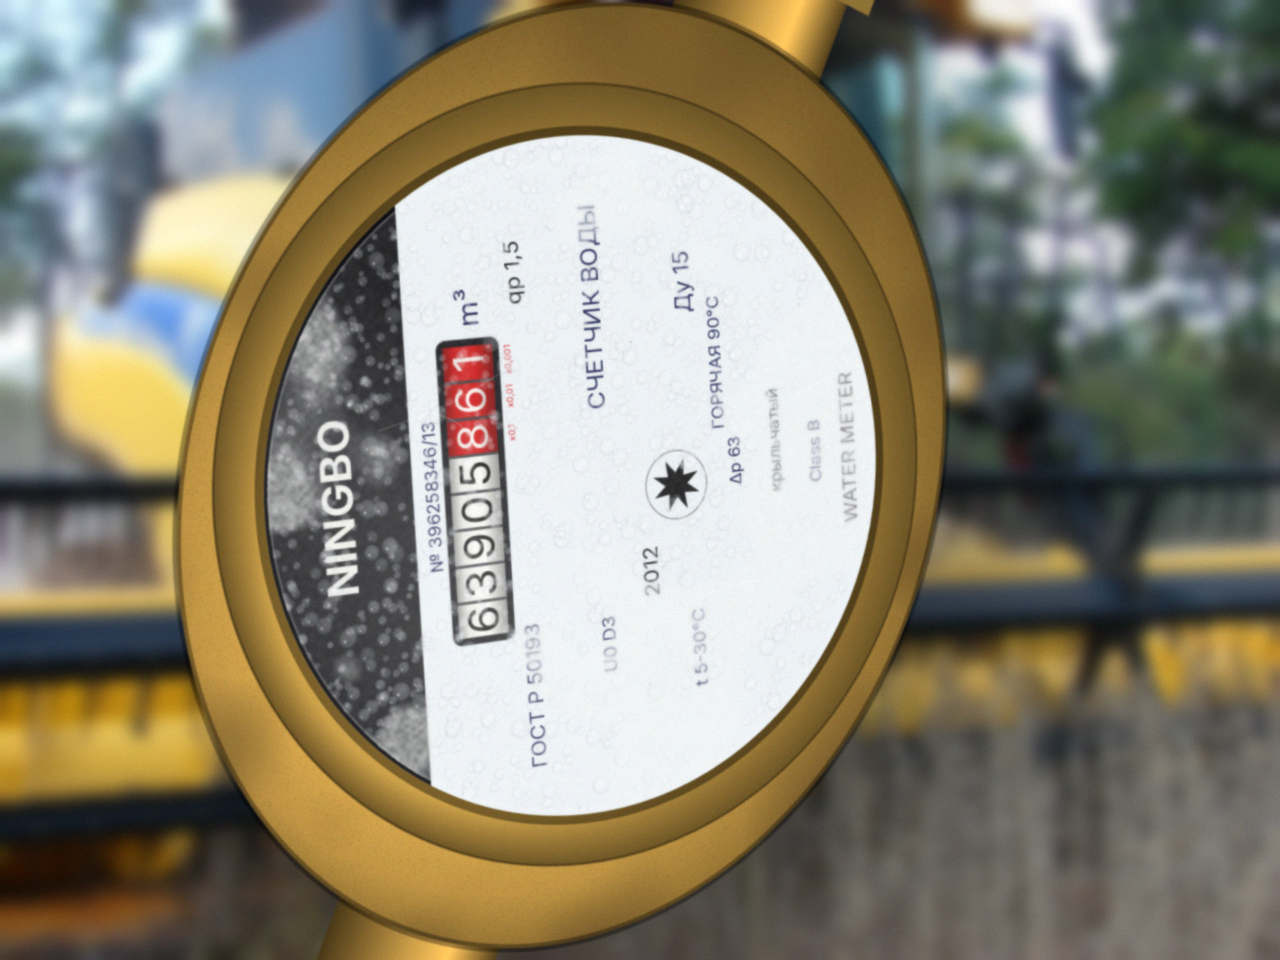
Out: 63905.861,m³
